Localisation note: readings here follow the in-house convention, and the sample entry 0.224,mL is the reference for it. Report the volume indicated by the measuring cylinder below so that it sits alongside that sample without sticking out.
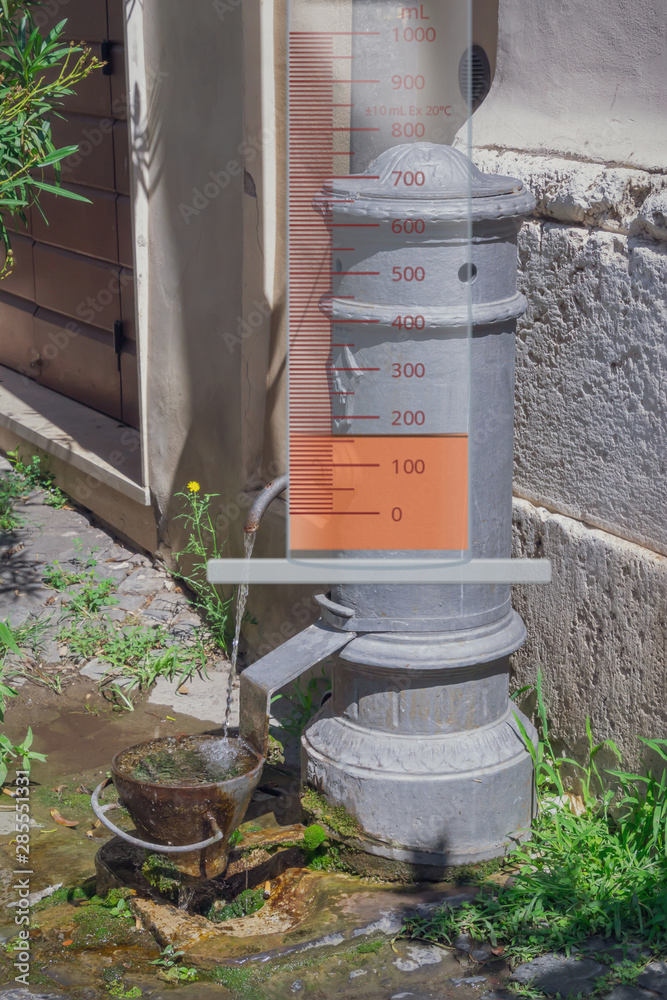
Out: 160,mL
